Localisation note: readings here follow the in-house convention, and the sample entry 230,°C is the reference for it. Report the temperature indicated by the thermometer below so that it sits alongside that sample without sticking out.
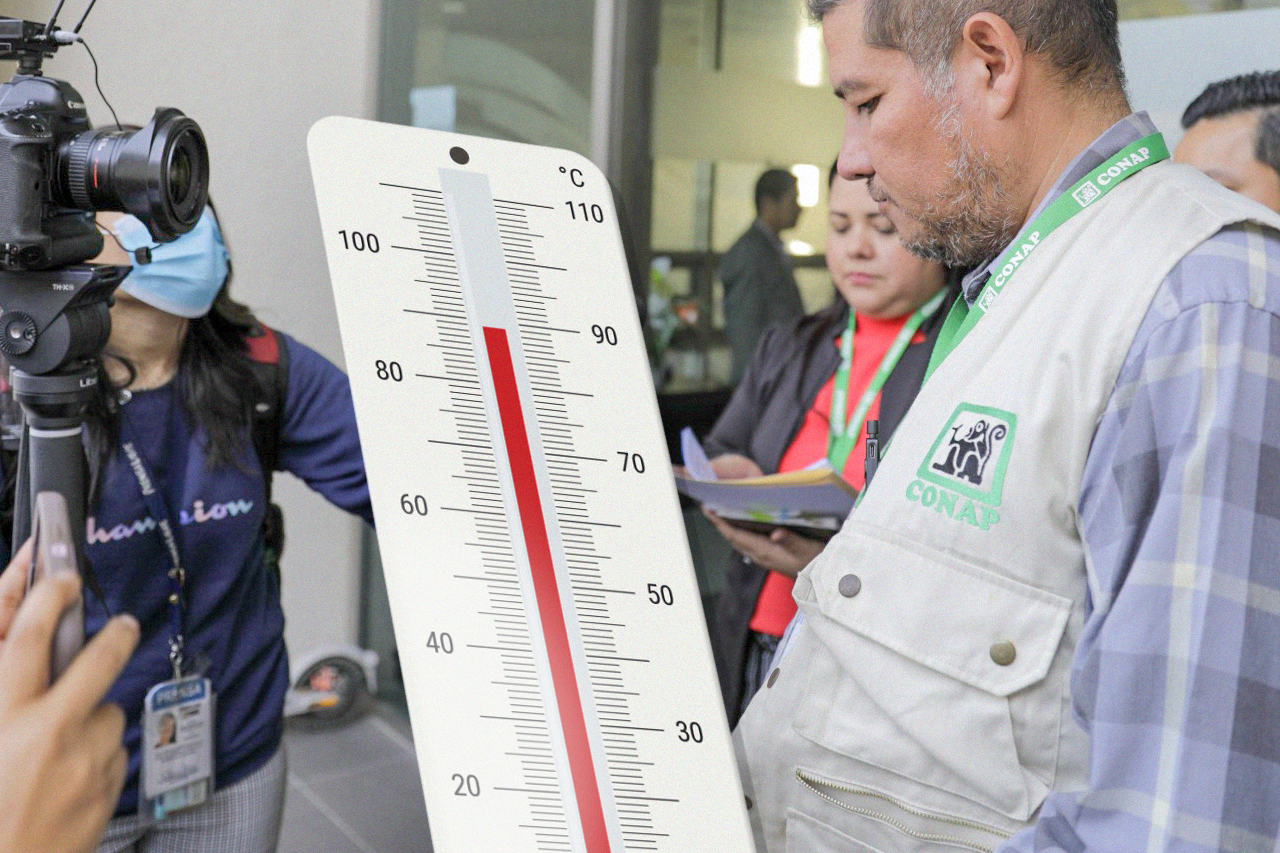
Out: 89,°C
